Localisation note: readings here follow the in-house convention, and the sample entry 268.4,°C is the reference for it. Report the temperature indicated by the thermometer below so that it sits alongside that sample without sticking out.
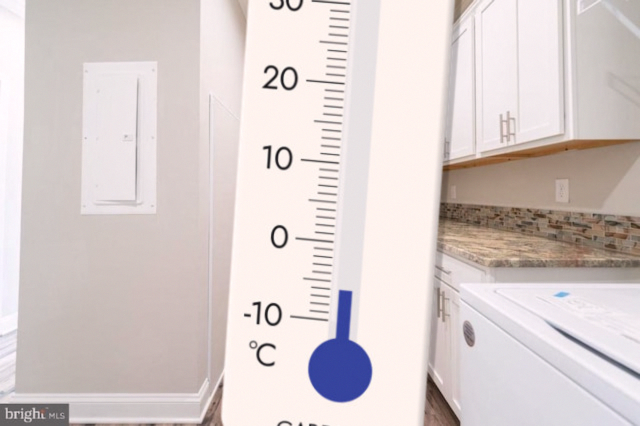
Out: -6,°C
